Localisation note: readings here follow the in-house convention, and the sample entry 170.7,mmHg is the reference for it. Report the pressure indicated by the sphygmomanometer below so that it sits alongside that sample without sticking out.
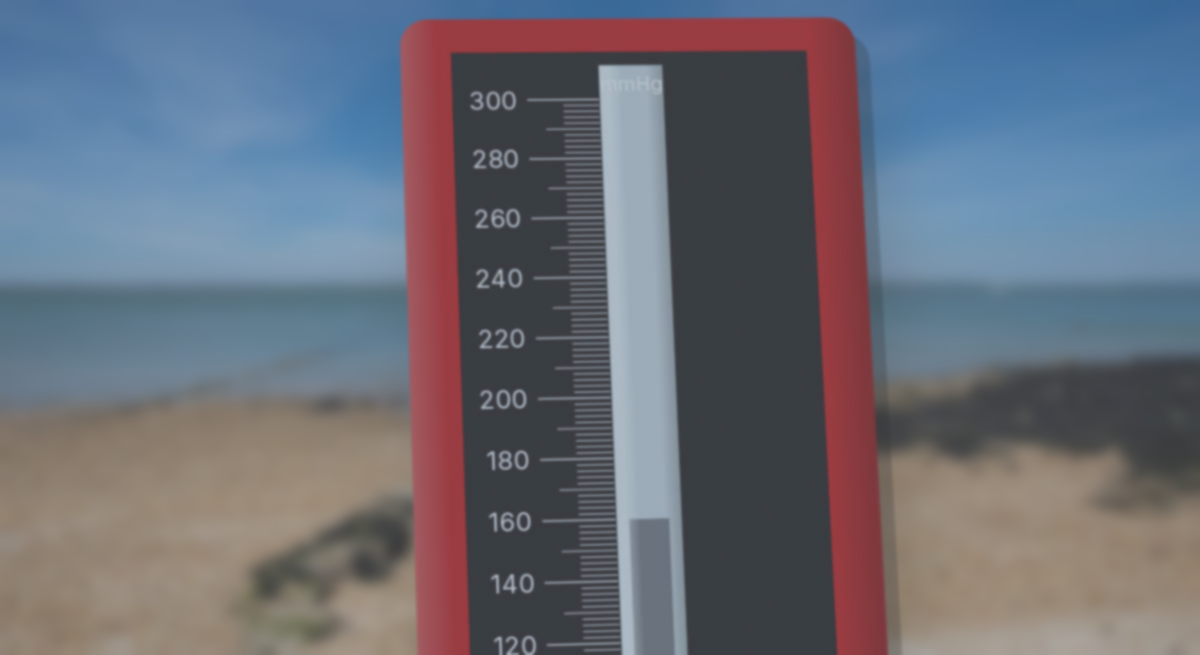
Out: 160,mmHg
